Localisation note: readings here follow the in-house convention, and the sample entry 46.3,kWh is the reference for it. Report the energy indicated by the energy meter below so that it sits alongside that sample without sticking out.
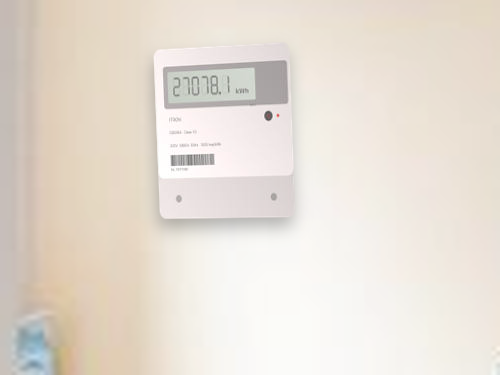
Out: 27078.1,kWh
